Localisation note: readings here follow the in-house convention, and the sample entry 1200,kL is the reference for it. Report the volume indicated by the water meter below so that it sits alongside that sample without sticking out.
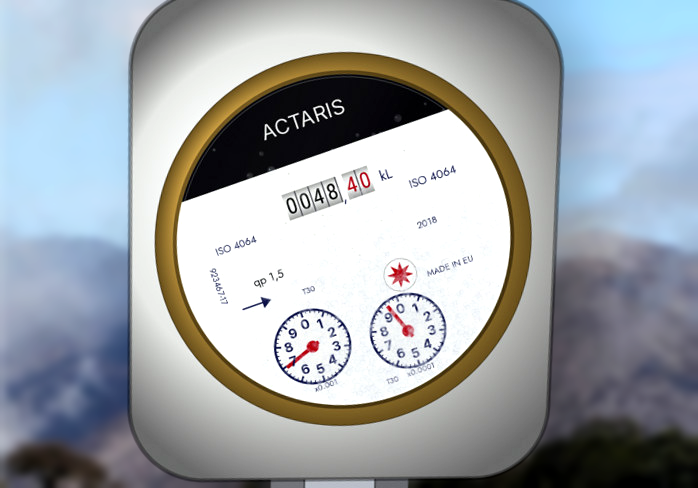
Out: 48.4069,kL
